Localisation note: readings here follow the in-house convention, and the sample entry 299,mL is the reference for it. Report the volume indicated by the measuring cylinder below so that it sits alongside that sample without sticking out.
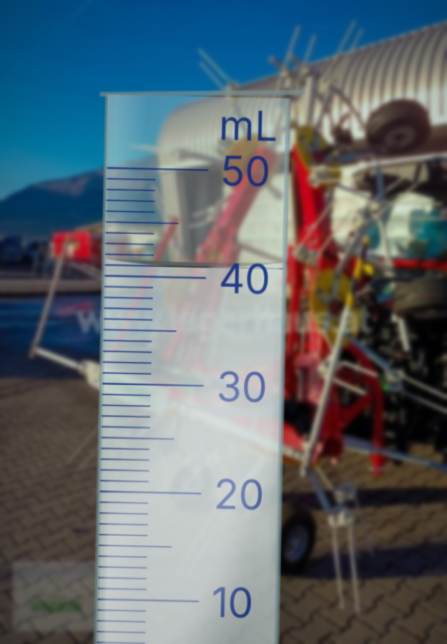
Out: 41,mL
